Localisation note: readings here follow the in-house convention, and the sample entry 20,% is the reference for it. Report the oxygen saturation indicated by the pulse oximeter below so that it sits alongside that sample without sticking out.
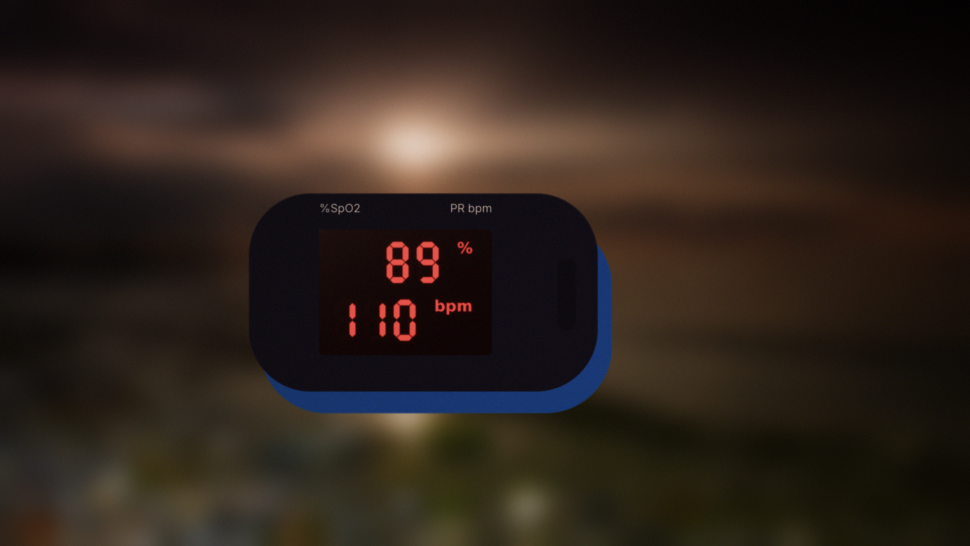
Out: 89,%
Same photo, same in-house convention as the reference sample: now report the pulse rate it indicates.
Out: 110,bpm
